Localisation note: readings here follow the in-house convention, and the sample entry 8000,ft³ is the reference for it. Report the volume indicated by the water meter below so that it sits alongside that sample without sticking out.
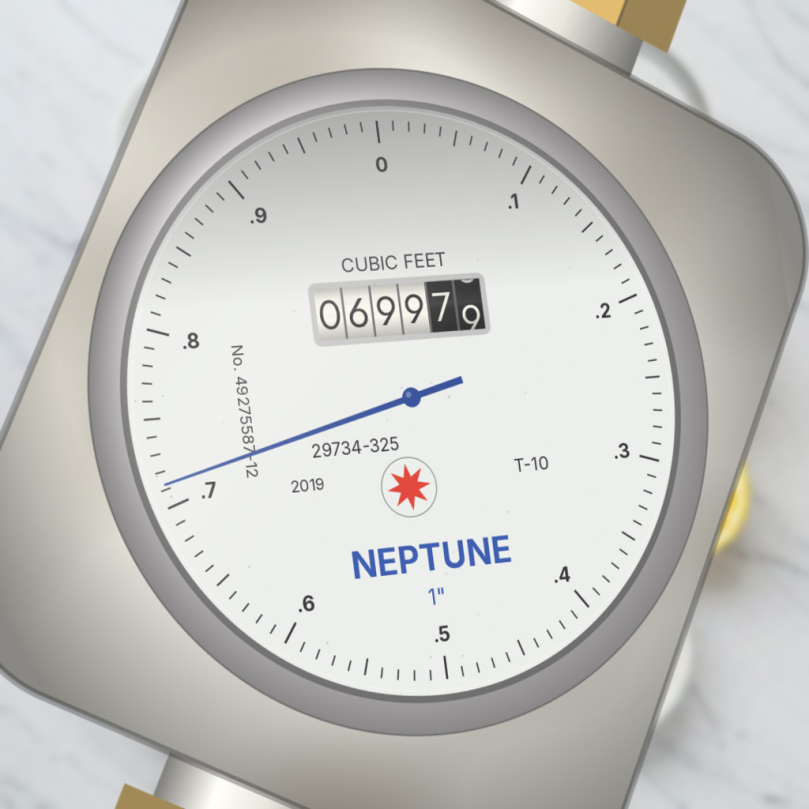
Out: 69978.71,ft³
